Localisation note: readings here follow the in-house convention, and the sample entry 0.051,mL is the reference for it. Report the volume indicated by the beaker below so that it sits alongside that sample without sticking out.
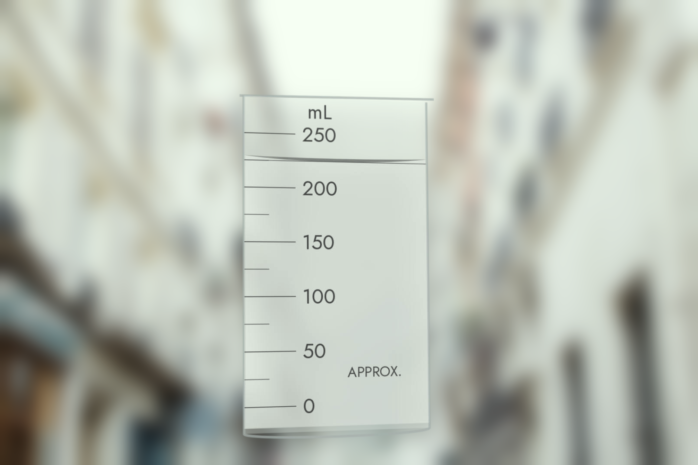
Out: 225,mL
